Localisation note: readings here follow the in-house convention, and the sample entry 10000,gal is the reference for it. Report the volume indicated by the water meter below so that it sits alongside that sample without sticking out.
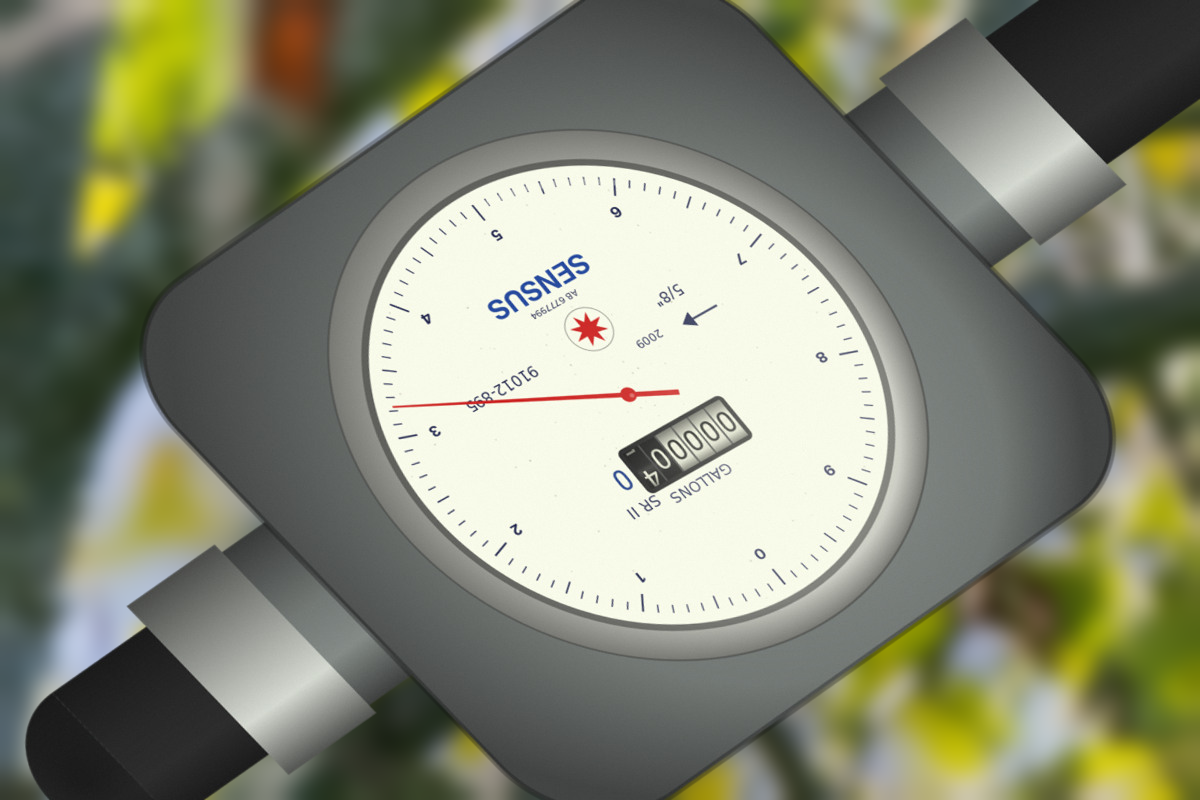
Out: 43.2,gal
